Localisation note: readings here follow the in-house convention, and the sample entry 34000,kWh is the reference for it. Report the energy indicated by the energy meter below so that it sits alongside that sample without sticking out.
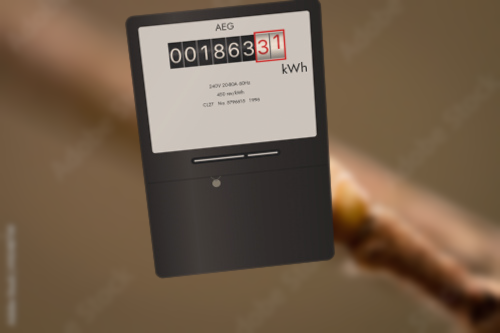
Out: 1863.31,kWh
